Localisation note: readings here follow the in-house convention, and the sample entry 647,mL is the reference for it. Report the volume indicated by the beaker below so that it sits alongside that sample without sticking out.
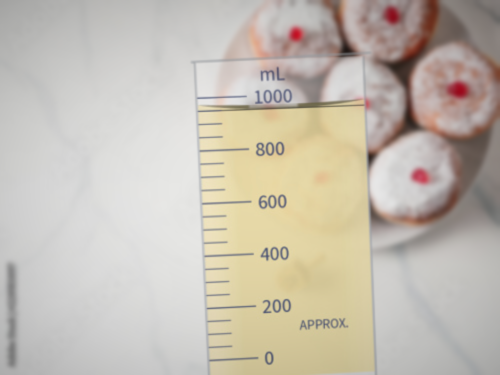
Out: 950,mL
